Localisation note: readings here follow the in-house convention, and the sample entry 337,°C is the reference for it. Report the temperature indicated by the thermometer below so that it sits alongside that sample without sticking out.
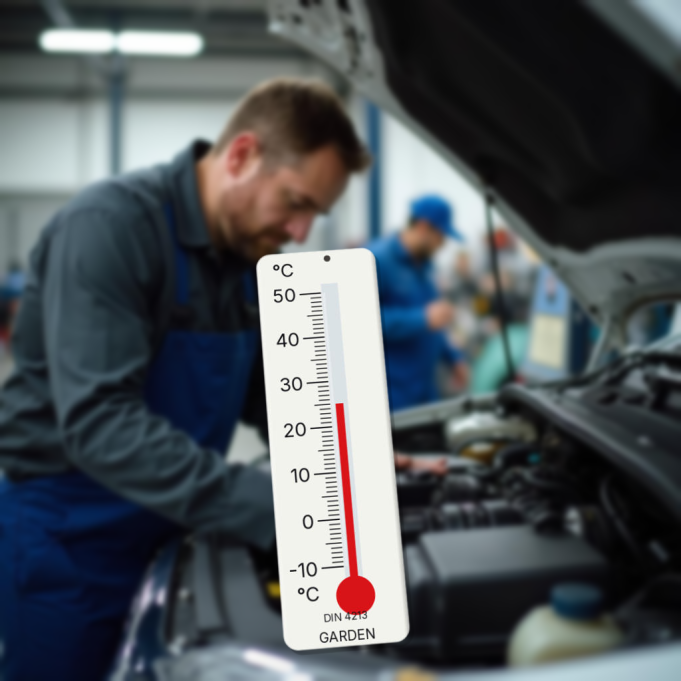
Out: 25,°C
